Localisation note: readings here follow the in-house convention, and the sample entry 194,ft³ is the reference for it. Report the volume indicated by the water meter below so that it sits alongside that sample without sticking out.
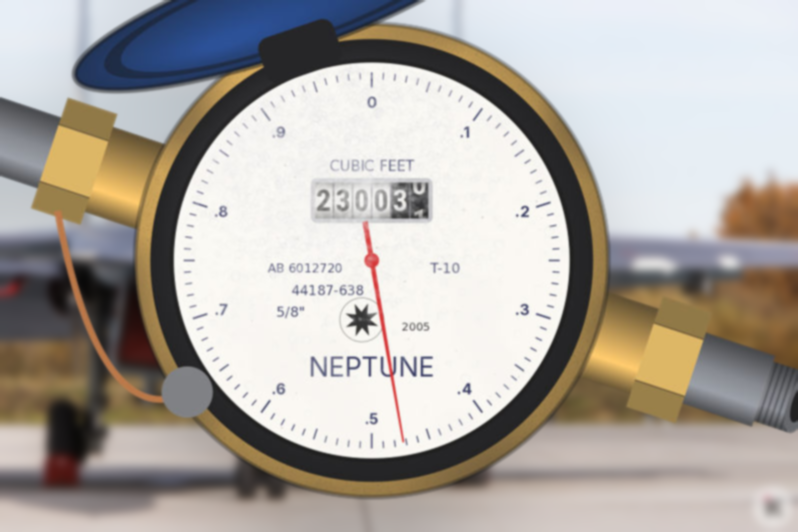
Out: 230030.47,ft³
